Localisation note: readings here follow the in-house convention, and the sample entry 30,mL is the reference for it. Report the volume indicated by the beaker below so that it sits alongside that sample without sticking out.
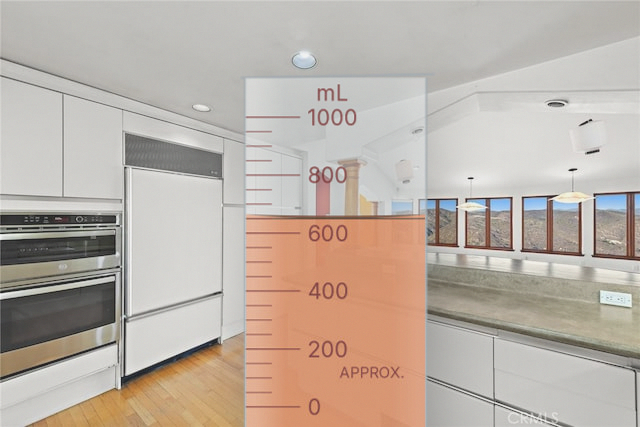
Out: 650,mL
